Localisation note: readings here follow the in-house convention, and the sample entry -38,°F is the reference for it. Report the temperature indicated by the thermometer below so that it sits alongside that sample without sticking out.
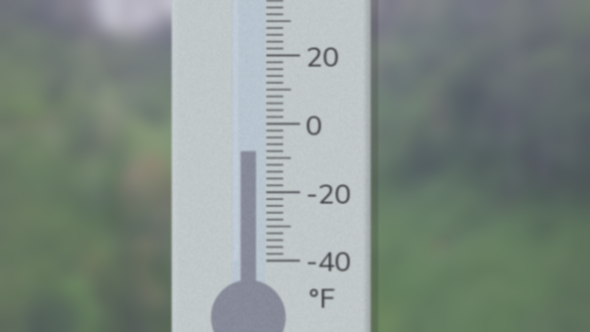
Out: -8,°F
